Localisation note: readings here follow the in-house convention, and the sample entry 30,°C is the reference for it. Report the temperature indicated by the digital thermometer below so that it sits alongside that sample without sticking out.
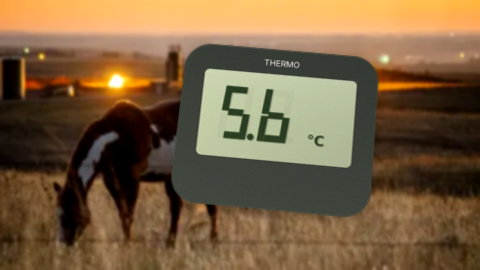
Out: 5.6,°C
